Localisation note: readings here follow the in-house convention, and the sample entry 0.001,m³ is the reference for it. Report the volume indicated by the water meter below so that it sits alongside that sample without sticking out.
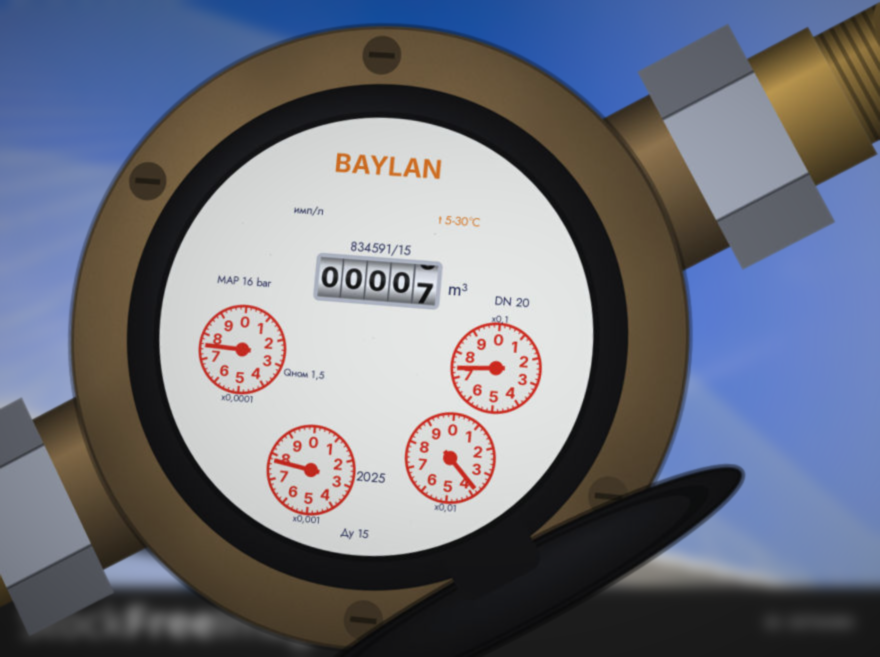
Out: 6.7377,m³
